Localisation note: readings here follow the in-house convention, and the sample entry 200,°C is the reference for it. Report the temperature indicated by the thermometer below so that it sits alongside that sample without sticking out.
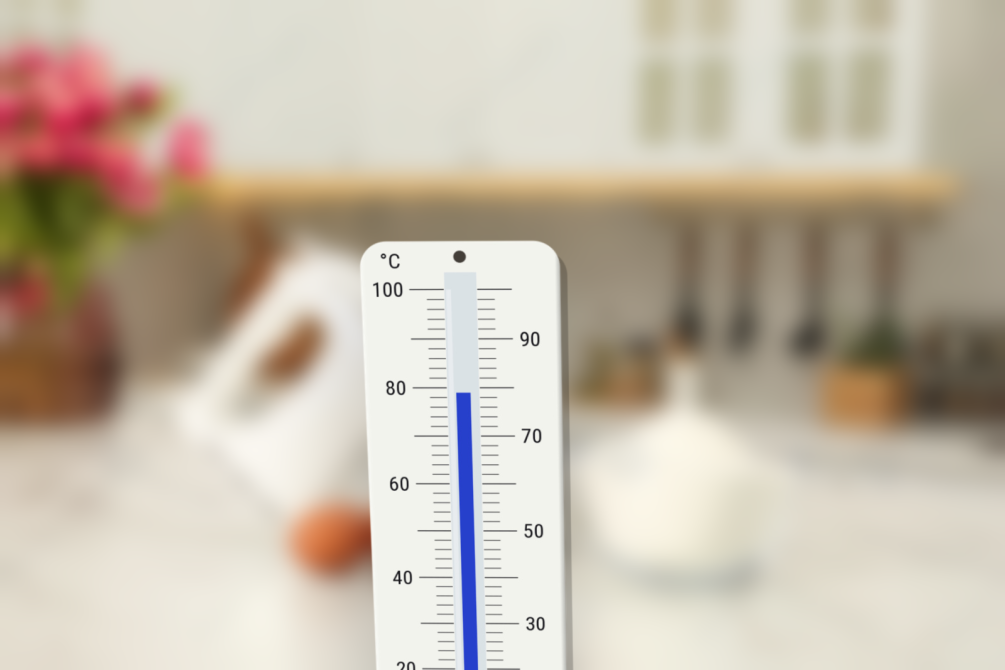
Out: 79,°C
